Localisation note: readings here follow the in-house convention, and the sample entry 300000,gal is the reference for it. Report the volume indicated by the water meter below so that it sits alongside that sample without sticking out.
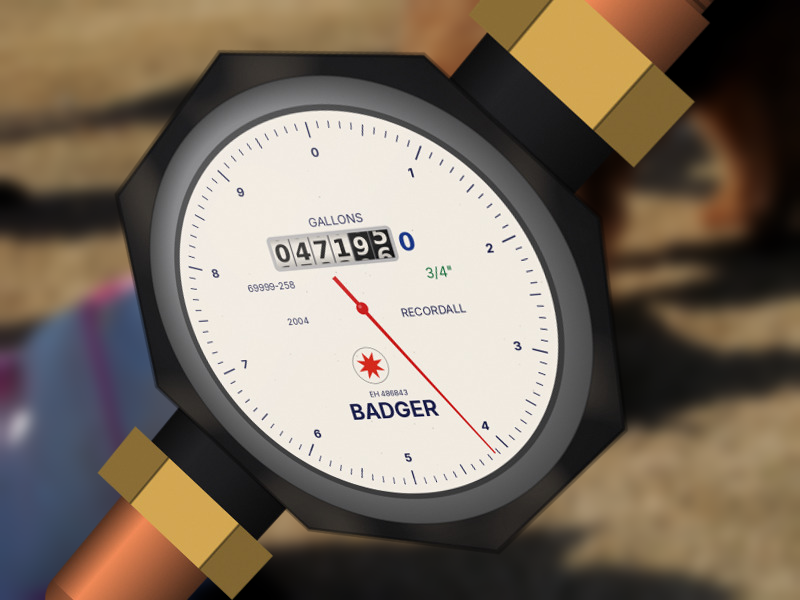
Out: 471954.1,gal
